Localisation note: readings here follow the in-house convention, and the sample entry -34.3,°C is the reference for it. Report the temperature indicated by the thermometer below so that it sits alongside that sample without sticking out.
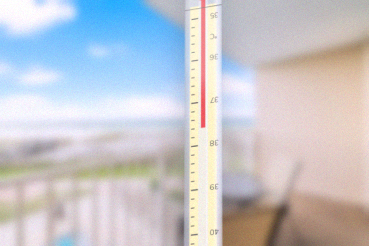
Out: 37.6,°C
